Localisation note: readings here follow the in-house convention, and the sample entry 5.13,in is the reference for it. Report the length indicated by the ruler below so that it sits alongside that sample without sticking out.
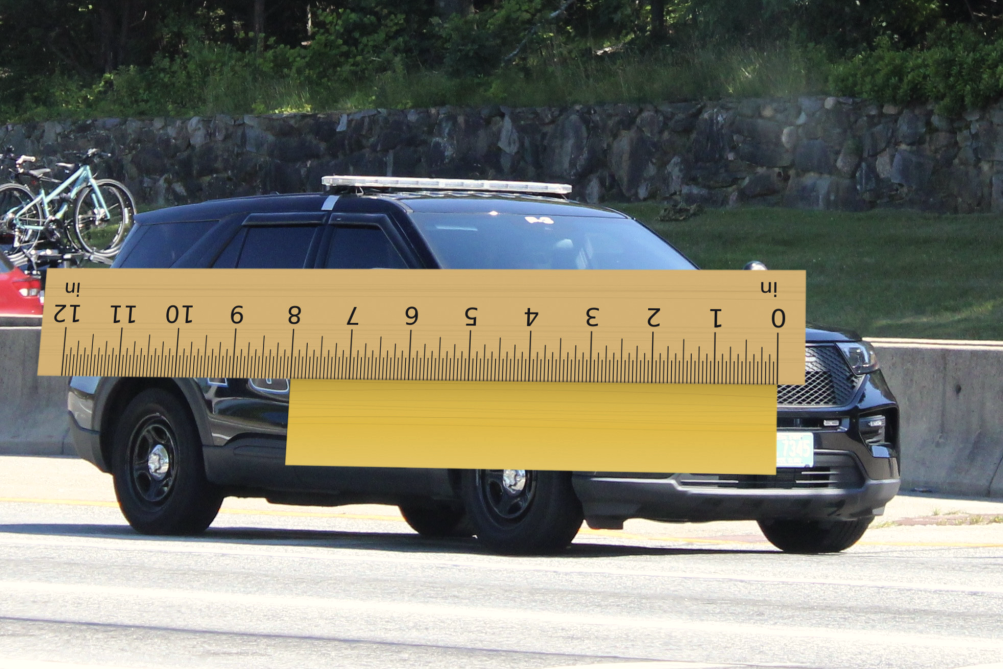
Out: 8,in
